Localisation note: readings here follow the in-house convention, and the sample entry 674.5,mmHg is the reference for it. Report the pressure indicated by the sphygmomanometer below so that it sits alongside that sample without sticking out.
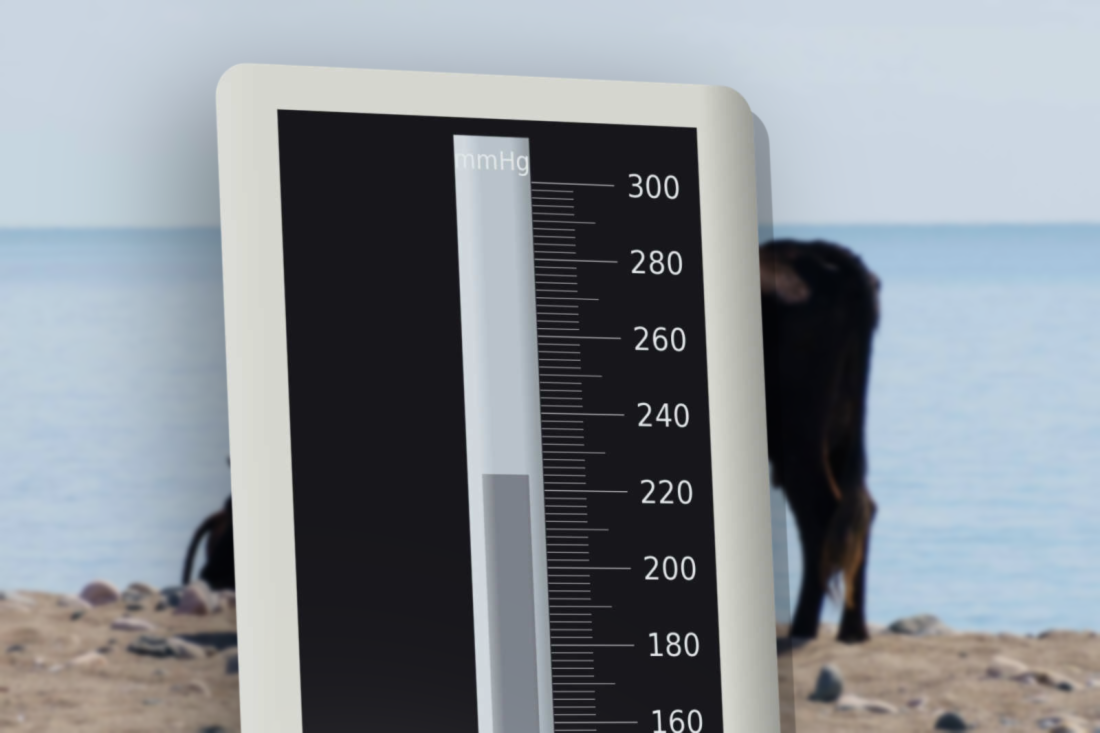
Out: 224,mmHg
